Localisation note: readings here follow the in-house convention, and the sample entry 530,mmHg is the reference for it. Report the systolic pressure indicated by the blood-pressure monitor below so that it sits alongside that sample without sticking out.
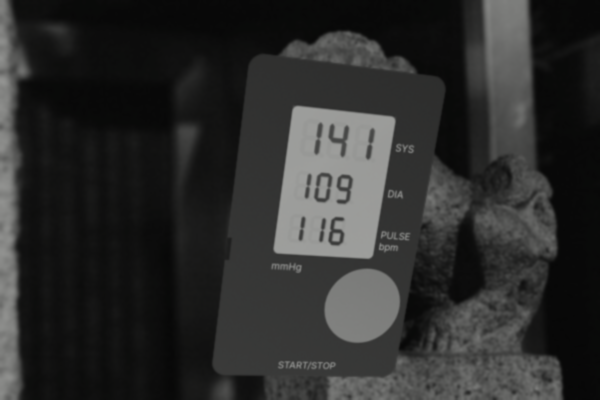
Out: 141,mmHg
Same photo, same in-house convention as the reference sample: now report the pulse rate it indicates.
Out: 116,bpm
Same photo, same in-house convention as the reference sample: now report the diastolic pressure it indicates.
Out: 109,mmHg
